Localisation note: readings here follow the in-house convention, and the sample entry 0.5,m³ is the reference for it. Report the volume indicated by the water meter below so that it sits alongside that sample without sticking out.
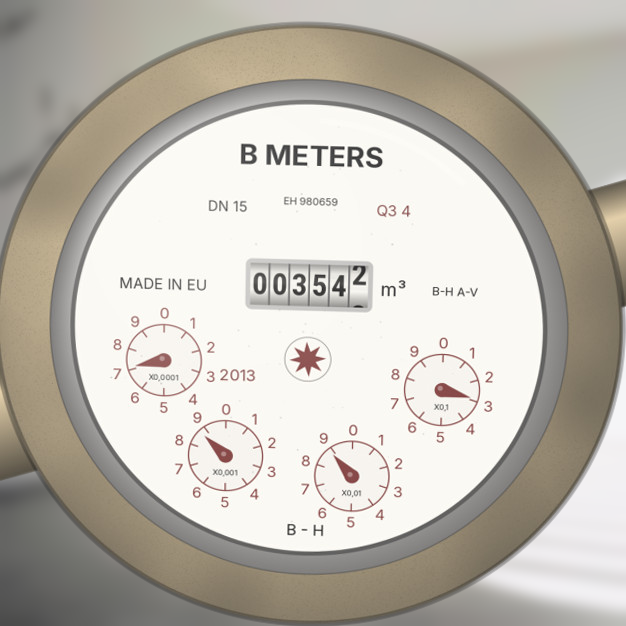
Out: 3542.2887,m³
